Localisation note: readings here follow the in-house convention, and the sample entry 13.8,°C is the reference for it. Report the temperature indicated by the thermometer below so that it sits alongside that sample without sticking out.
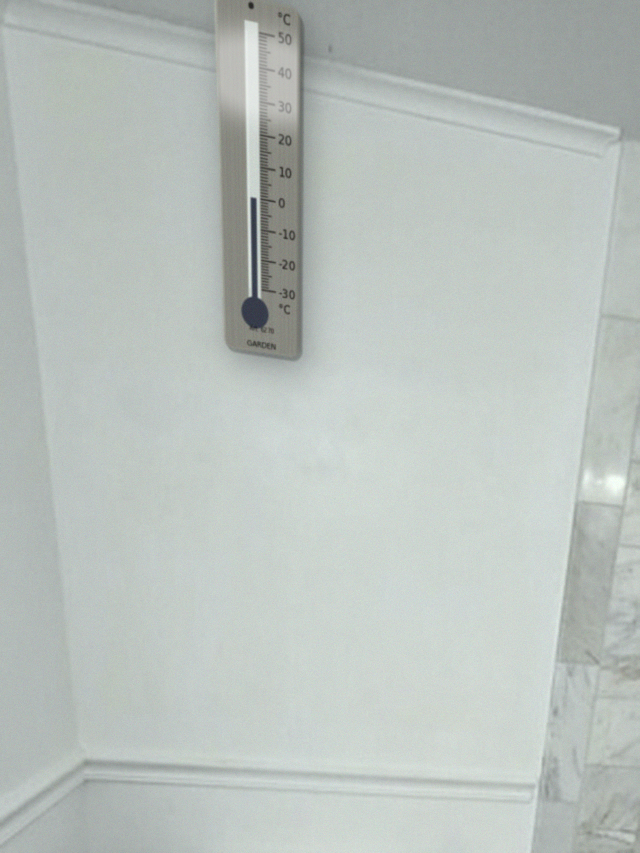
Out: 0,°C
